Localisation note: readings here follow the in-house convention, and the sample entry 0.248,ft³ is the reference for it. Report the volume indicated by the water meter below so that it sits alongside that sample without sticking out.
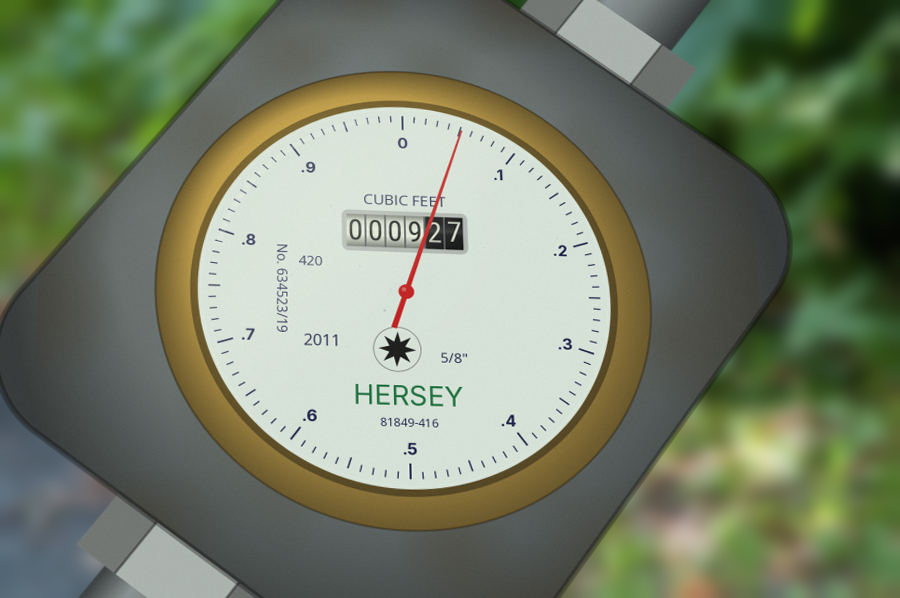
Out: 927.05,ft³
